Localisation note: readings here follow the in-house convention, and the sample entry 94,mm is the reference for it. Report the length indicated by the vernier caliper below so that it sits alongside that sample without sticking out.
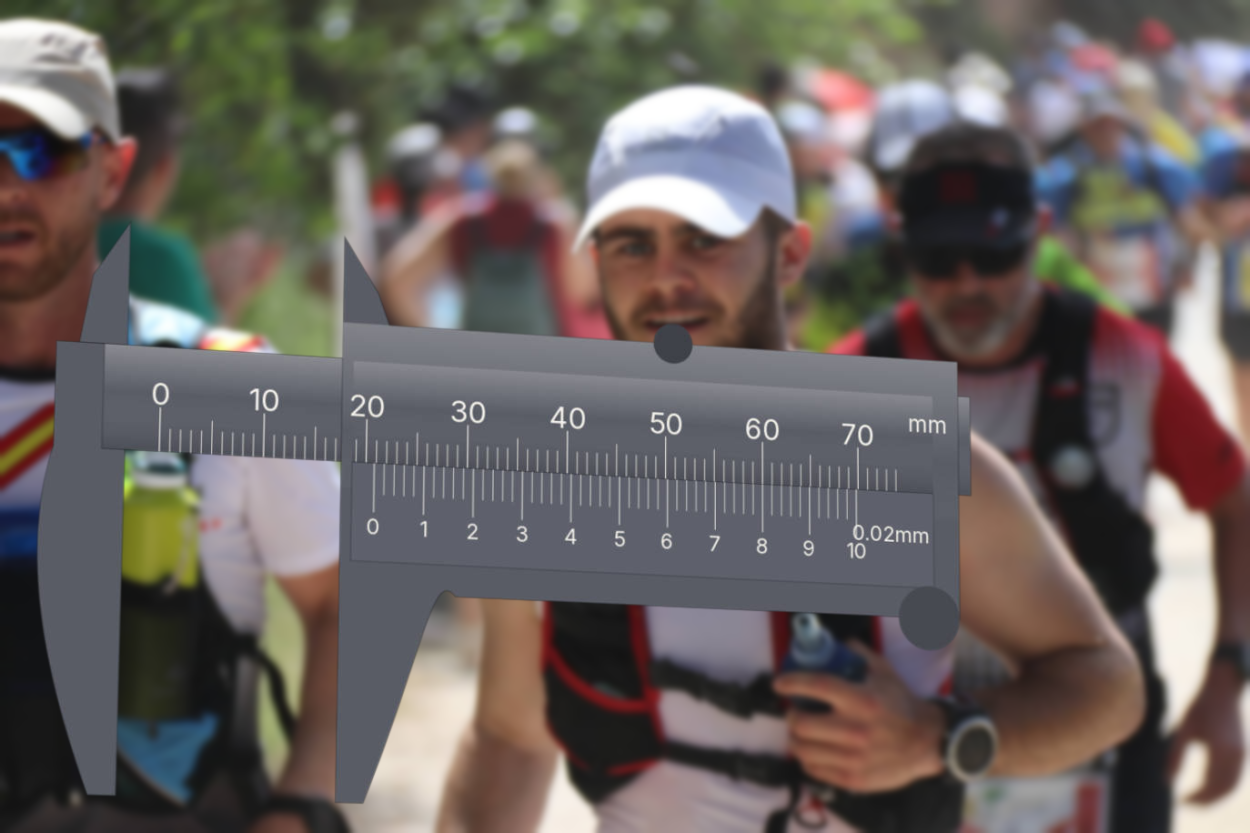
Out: 20.8,mm
